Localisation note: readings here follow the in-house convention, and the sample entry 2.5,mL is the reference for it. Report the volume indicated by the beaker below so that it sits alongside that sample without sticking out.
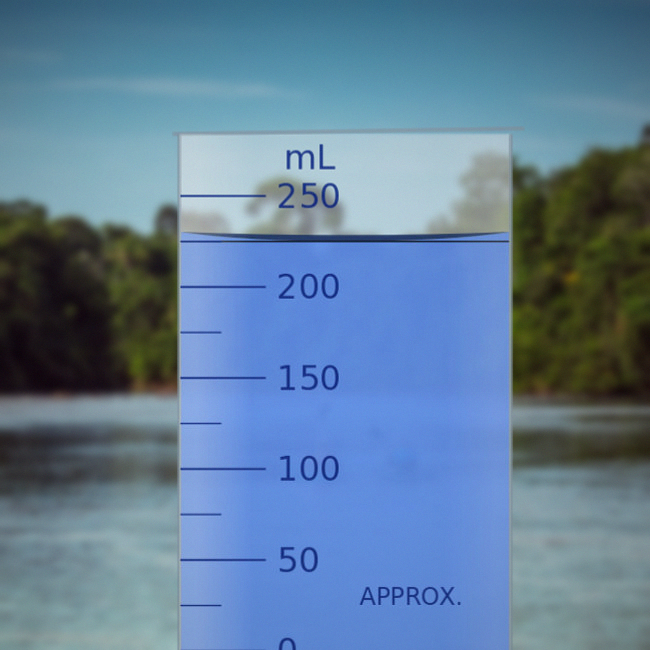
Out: 225,mL
